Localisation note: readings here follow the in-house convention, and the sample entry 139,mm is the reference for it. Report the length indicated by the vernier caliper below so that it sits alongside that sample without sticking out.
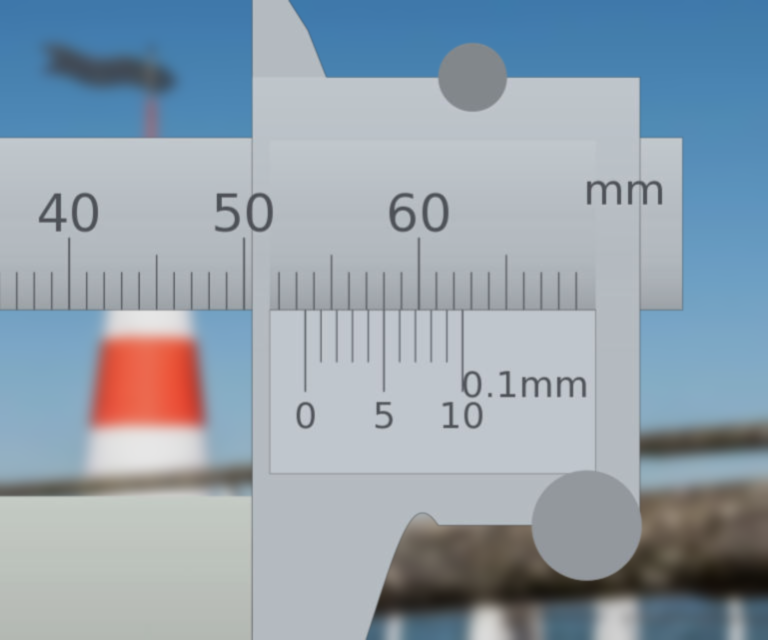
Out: 53.5,mm
